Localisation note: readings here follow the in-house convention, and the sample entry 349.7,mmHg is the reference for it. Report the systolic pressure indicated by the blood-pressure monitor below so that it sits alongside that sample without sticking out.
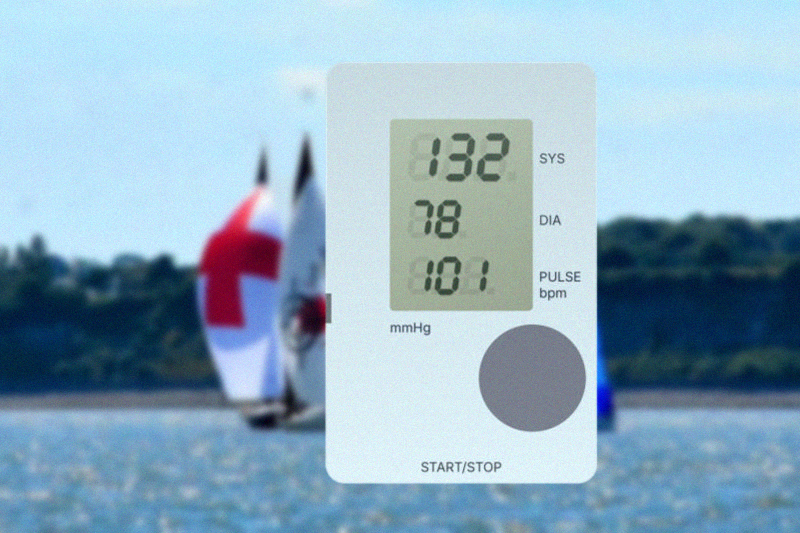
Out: 132,mmHg
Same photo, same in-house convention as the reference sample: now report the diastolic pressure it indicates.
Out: 78,mmHg
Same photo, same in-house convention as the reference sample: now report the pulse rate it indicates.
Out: 101,bpm
